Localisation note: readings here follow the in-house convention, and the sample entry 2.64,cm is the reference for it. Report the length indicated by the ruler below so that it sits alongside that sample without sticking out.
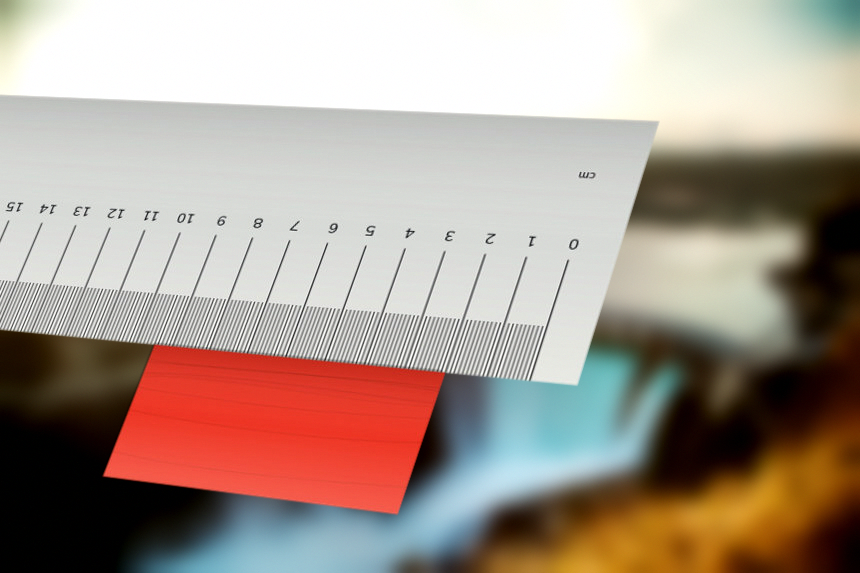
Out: 7.5,cm
